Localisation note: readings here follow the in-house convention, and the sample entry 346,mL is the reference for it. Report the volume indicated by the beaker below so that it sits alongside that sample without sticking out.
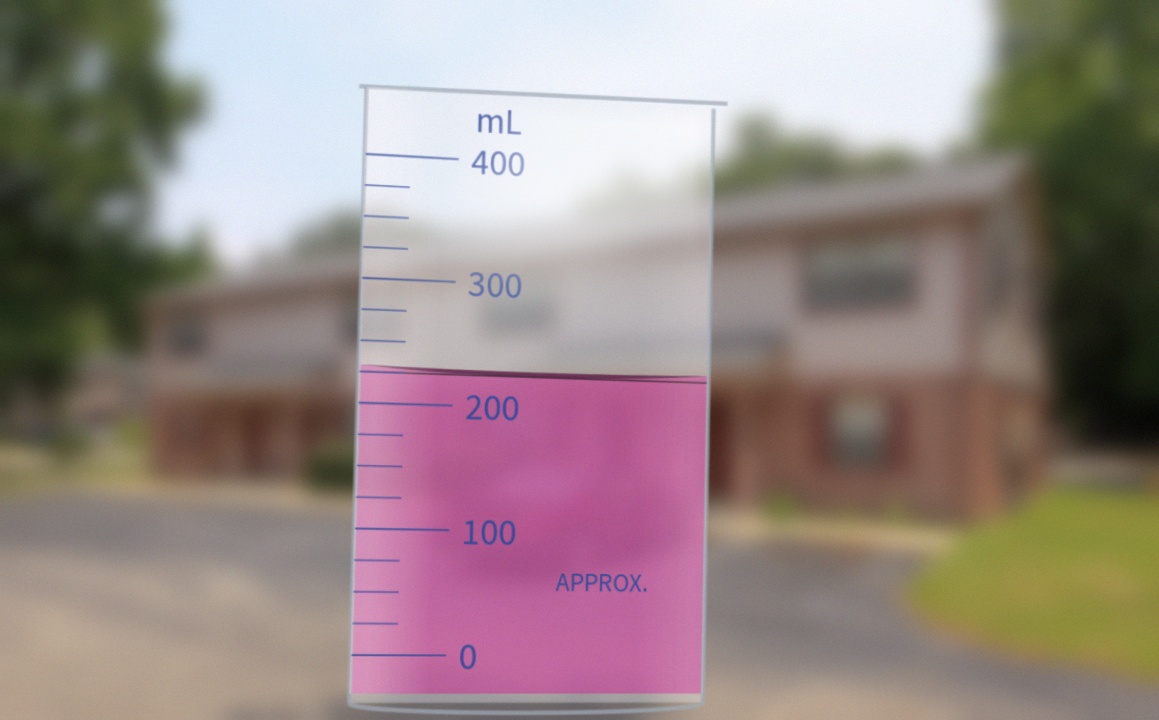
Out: 225,mL
